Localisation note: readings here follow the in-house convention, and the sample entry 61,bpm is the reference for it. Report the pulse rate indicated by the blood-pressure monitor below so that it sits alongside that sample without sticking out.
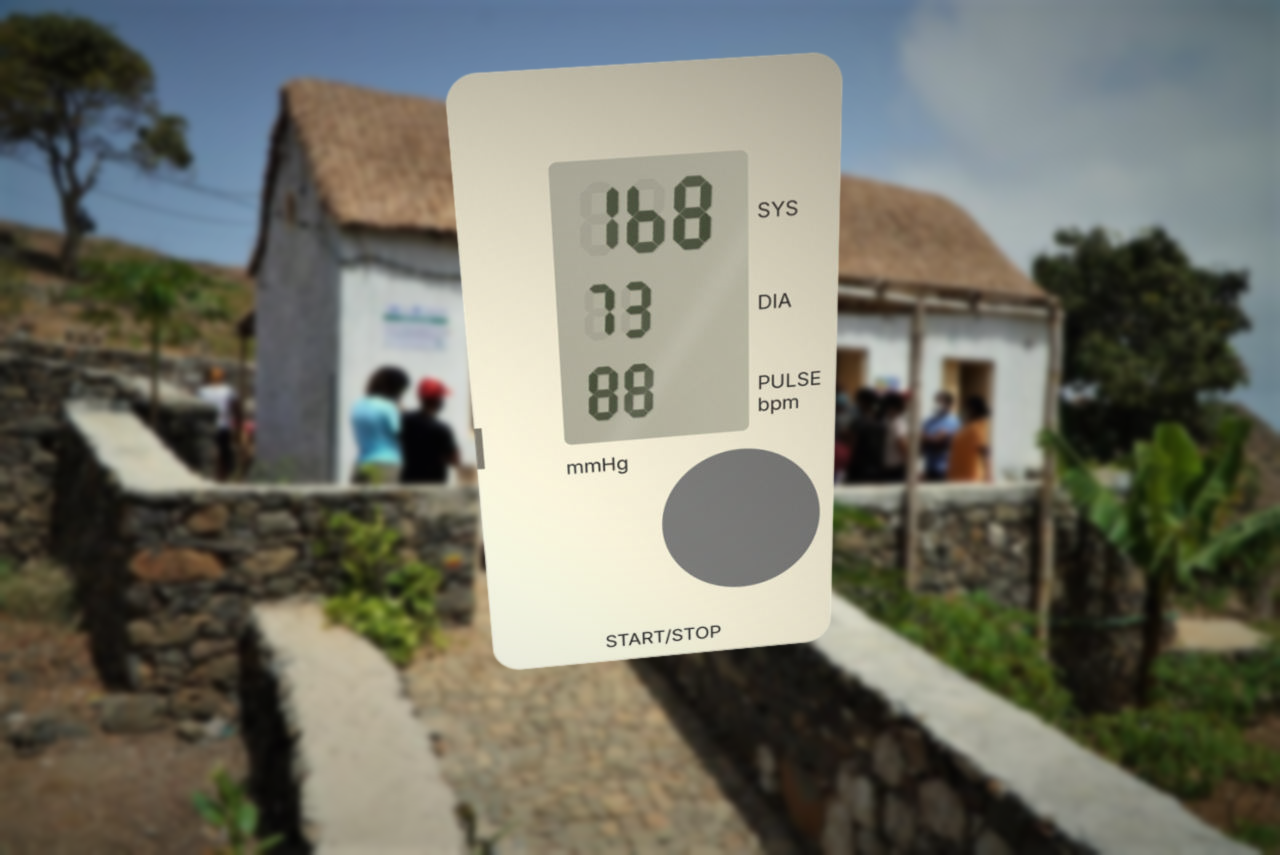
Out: 88,bpm
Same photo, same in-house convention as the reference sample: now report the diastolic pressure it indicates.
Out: 73,mmHg
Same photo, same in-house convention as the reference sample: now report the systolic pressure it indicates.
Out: 168,mmHg
